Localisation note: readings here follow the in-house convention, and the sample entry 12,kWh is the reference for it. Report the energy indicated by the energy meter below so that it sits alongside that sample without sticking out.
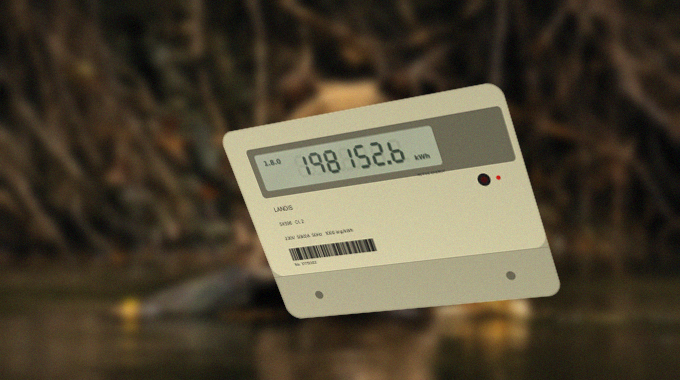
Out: 198152.6,kWh
